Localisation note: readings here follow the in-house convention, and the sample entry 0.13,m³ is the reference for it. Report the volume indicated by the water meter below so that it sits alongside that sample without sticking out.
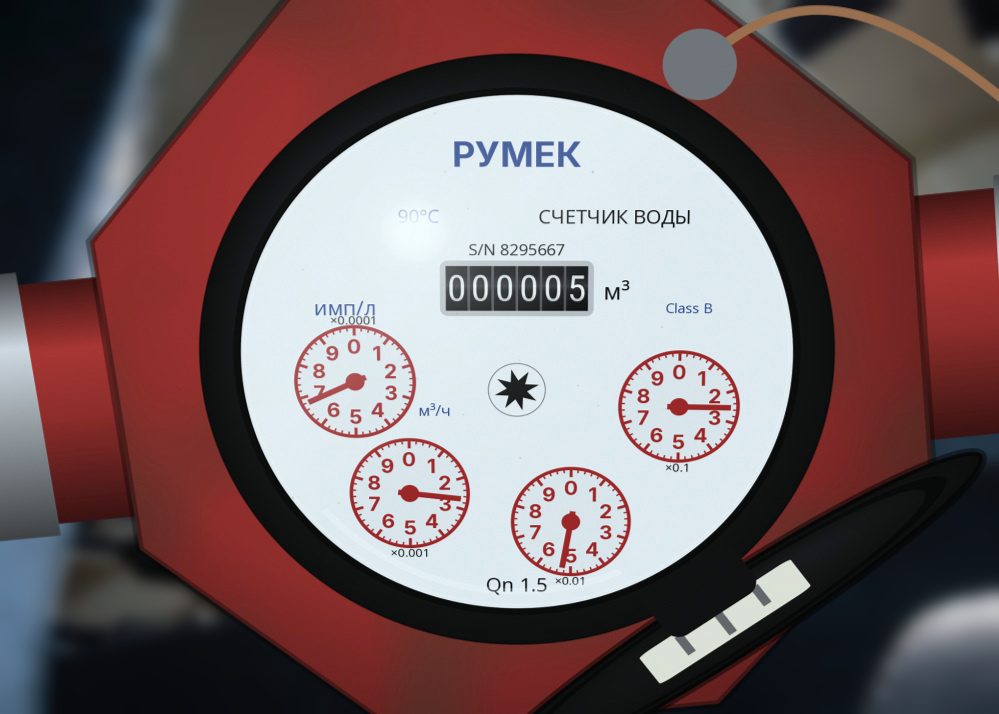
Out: 5.2526,m³
